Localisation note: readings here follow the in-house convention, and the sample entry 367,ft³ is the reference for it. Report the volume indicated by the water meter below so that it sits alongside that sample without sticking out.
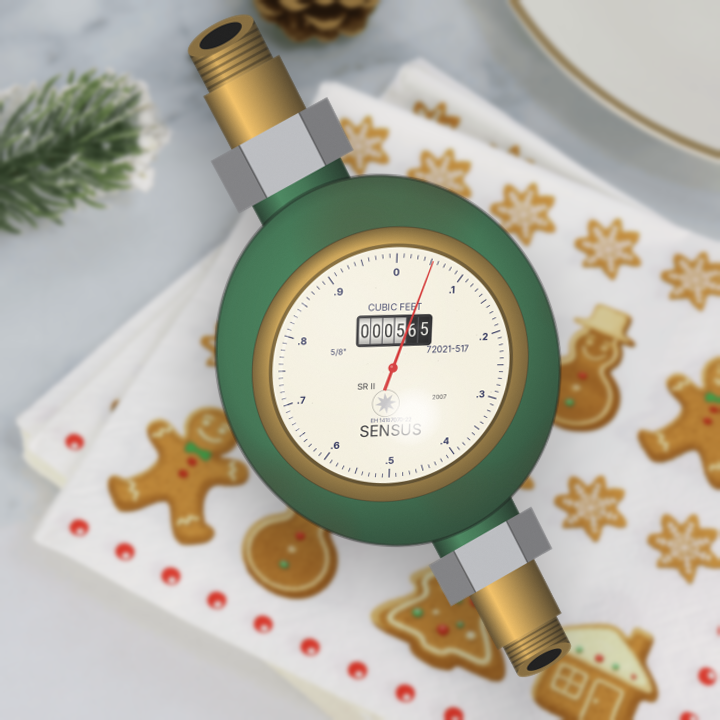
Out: 565.05,ft³
